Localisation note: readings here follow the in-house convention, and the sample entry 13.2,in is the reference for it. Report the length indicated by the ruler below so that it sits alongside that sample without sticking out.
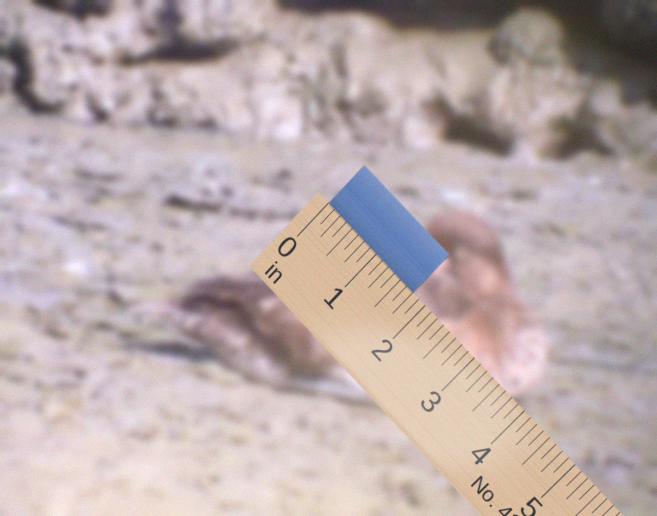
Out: 1.75,in
